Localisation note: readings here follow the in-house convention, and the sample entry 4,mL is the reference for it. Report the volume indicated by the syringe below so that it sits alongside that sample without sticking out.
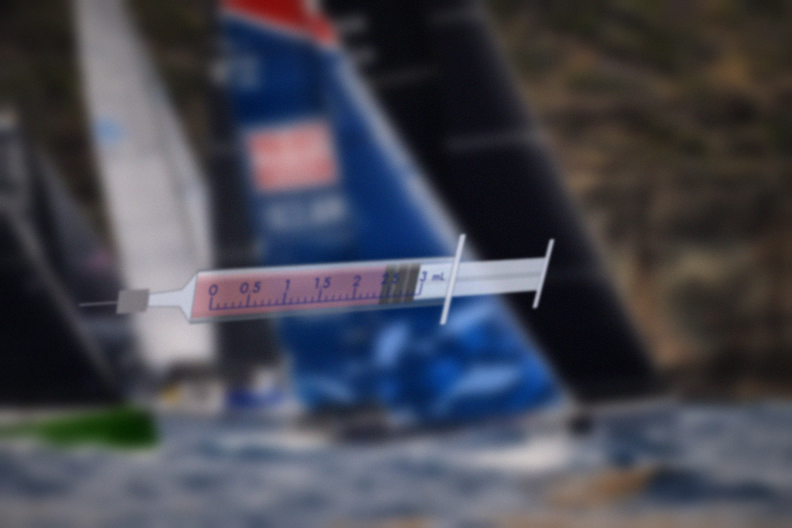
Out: 2.4,mL
